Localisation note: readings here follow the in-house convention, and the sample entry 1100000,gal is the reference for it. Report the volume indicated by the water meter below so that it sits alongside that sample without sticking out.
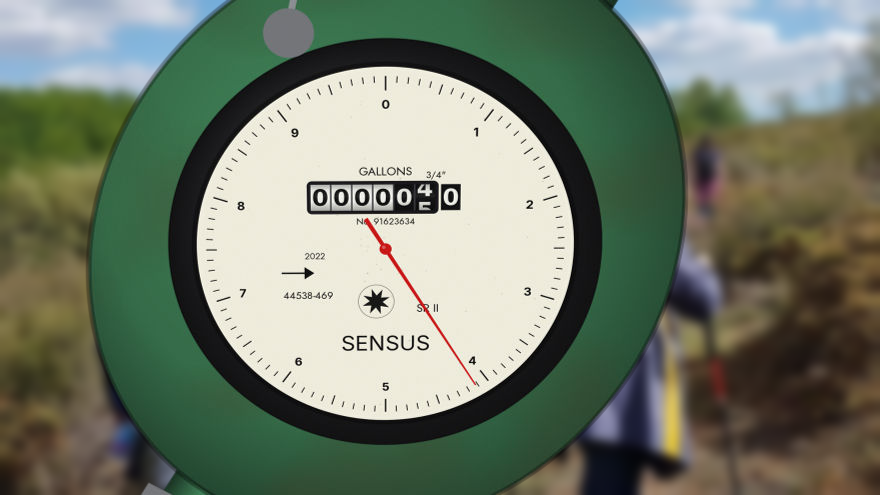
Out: 44.1,gal
